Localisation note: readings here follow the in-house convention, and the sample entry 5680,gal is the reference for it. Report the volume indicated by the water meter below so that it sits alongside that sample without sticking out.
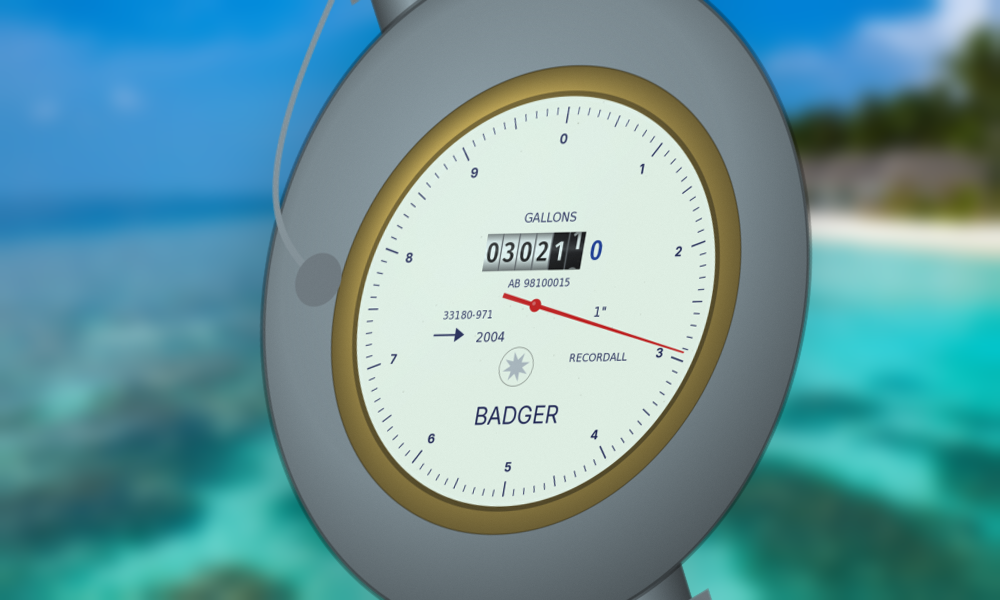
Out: 302112.9,gal
